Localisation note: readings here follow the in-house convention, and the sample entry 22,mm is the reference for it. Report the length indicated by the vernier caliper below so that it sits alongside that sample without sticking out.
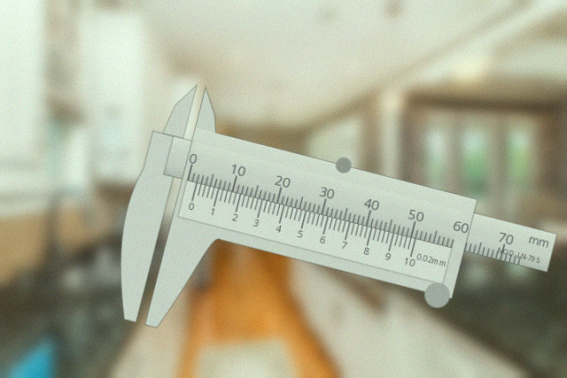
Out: 2.0,mm
